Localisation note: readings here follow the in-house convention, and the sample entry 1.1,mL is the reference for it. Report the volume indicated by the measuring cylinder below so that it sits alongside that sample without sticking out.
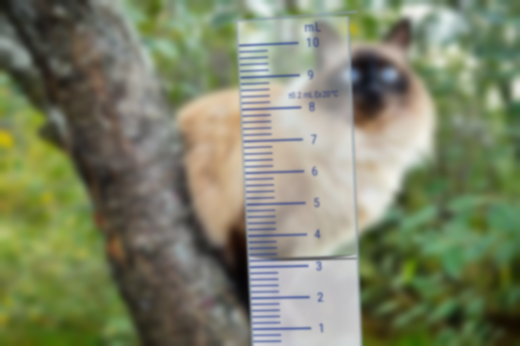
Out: 3.2,mL
